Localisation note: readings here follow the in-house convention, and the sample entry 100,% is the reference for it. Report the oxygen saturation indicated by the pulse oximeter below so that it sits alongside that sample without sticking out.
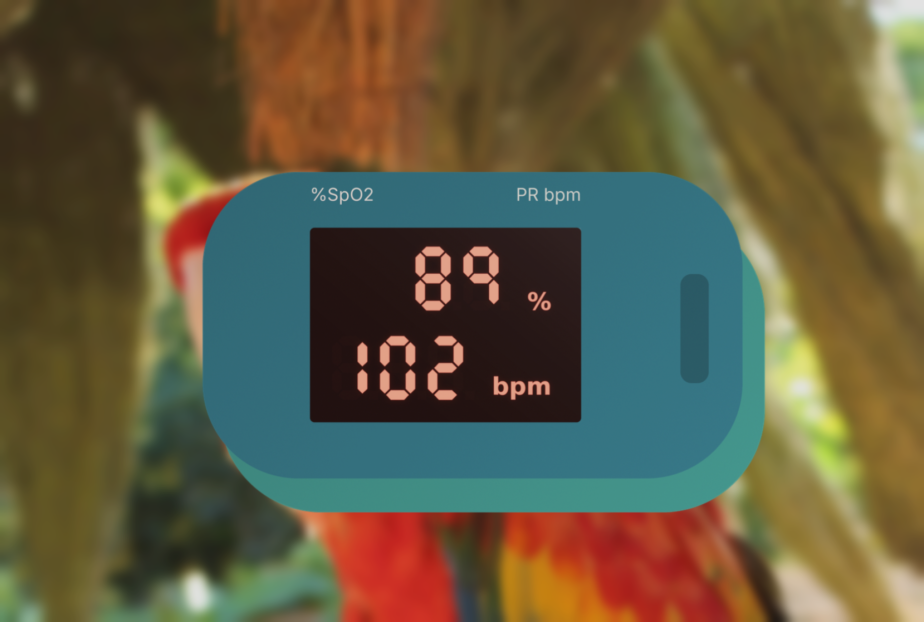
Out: 89,%
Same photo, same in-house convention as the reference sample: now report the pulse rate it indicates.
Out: 102,bpm
